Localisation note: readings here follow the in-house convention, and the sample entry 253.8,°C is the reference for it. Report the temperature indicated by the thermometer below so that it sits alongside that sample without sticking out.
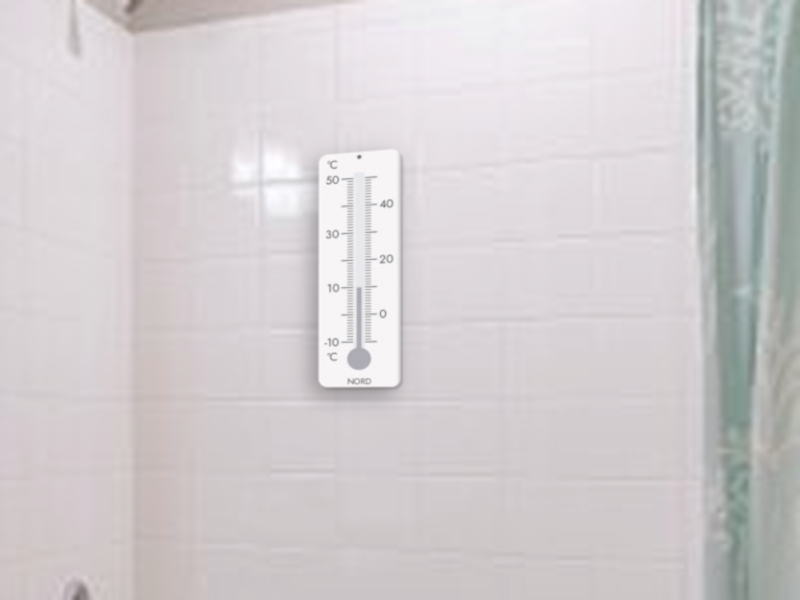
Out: 10,°C
